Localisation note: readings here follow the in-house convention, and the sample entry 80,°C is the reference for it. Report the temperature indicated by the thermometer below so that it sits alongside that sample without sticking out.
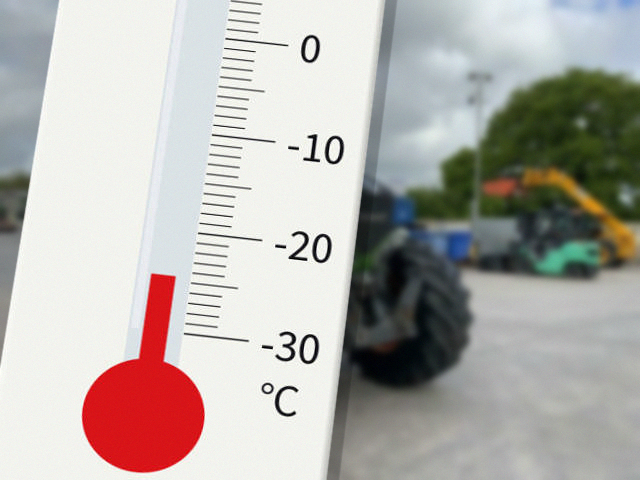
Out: -24.5,°C
